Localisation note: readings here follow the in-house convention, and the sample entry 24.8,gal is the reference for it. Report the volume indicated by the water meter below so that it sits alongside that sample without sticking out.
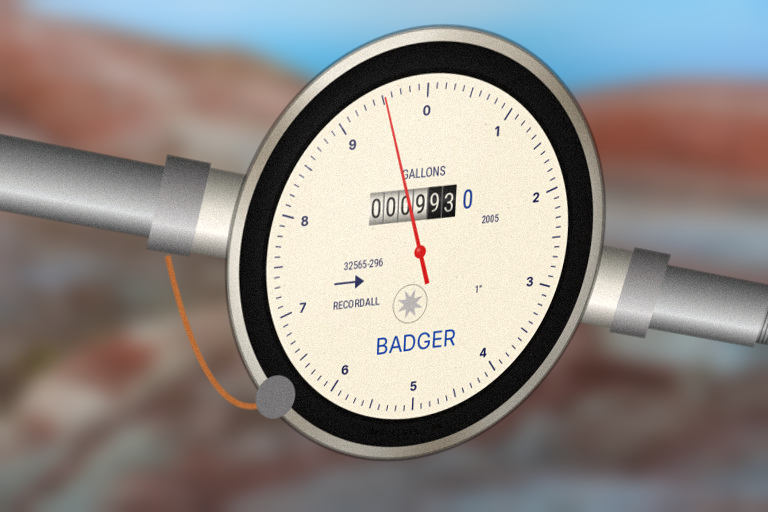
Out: 9929.5,gal
